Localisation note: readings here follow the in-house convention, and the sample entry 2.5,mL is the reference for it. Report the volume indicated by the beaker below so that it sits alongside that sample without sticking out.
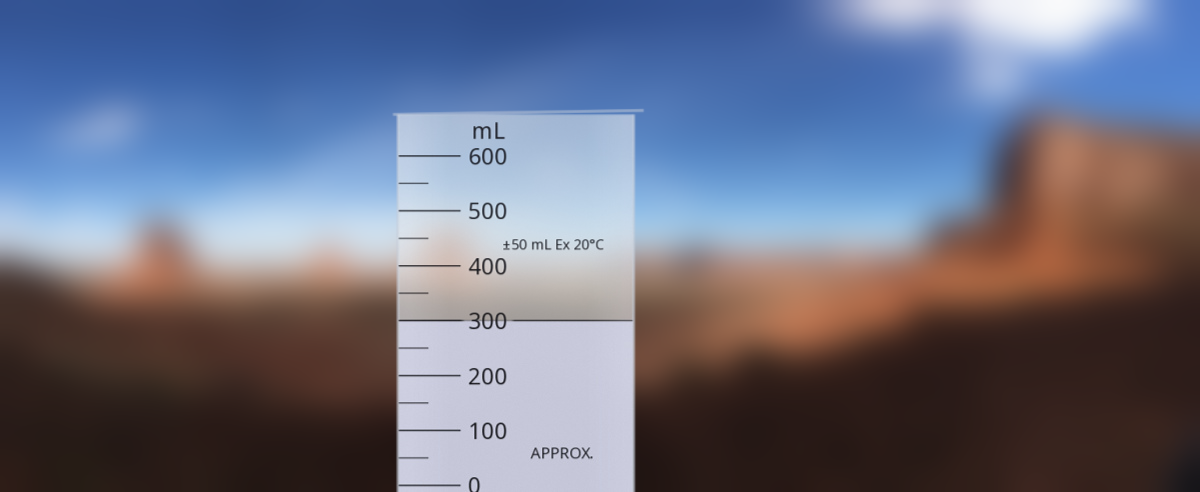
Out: 300,mL
